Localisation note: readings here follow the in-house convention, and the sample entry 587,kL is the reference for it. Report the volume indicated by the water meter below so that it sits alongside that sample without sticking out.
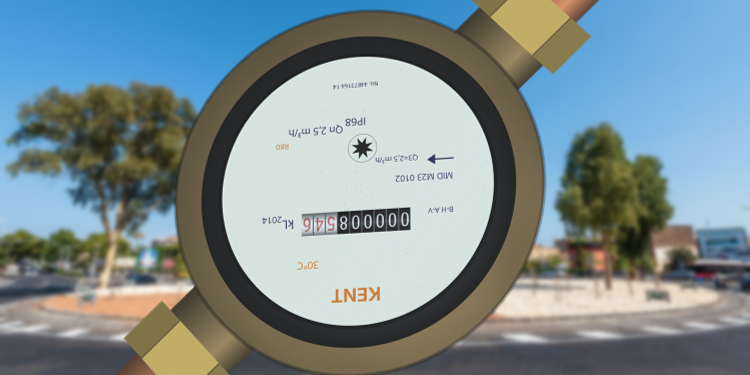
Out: 8.546,kL
